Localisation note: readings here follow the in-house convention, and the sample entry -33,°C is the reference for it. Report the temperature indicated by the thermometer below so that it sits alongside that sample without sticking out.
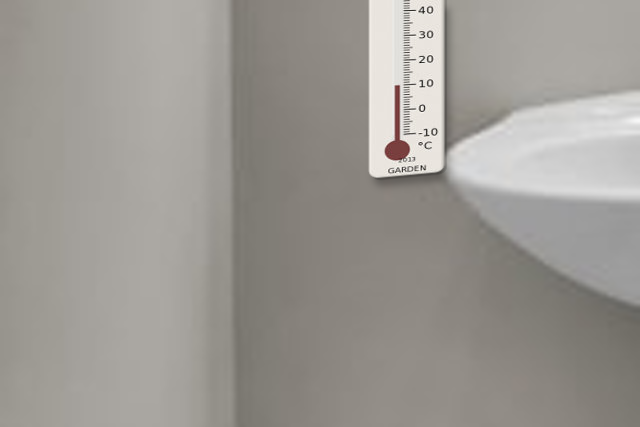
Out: 10,°C
